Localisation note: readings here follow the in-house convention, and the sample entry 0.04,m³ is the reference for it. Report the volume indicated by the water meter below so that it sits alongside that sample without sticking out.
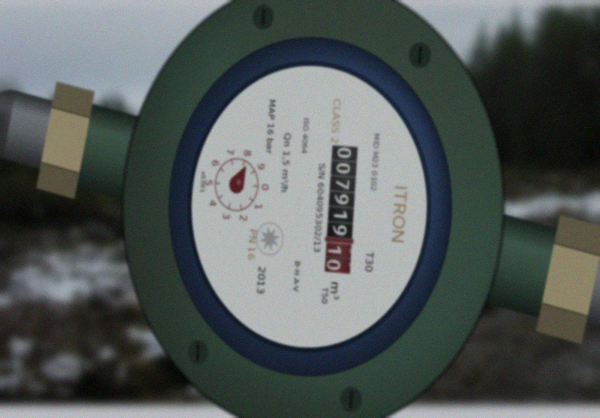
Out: 7919.098,m³
